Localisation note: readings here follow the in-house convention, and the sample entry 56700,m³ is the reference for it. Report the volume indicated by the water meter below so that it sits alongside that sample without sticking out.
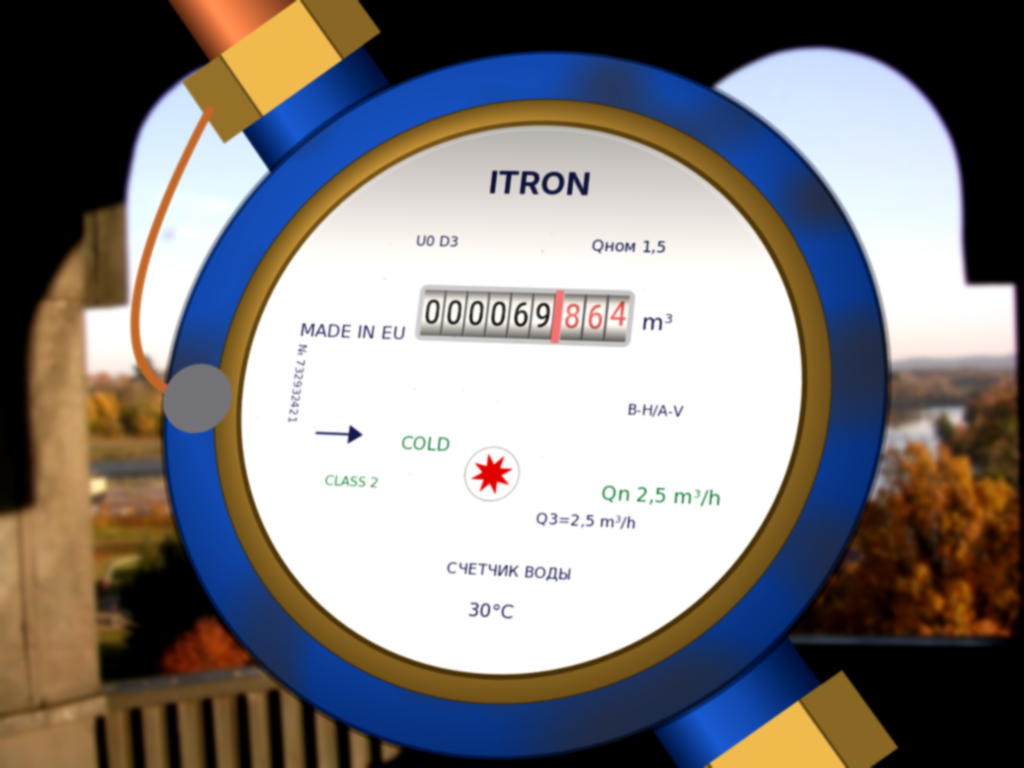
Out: 69.864,m³
